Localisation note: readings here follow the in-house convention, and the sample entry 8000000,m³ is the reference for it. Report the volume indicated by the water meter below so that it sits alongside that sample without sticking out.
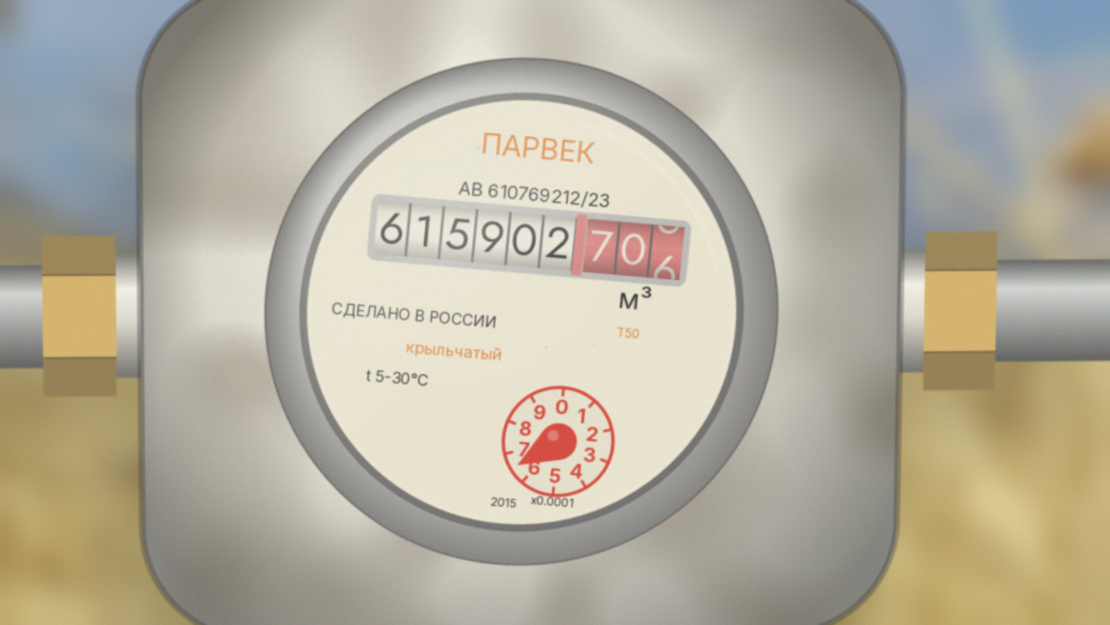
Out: 615902.7056,m³
